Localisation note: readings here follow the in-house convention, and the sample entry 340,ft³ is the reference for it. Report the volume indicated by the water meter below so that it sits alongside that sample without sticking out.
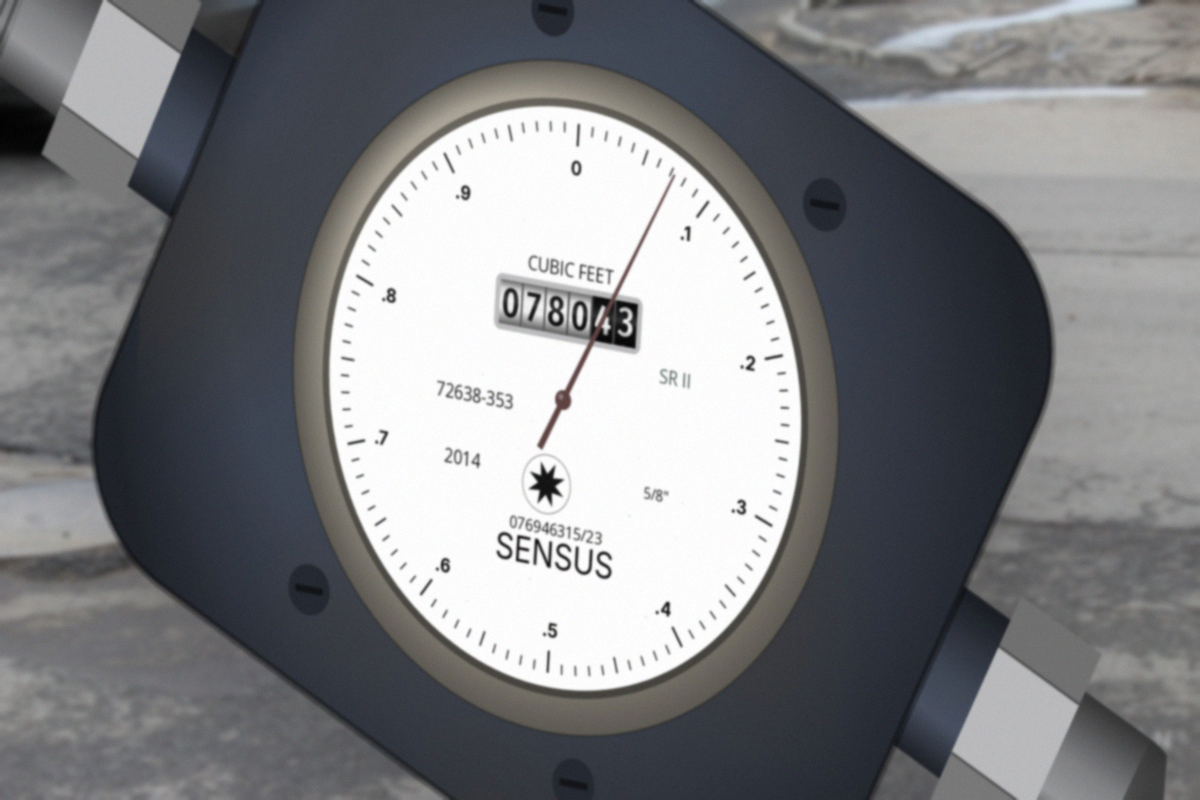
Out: 78043.07,ft³
